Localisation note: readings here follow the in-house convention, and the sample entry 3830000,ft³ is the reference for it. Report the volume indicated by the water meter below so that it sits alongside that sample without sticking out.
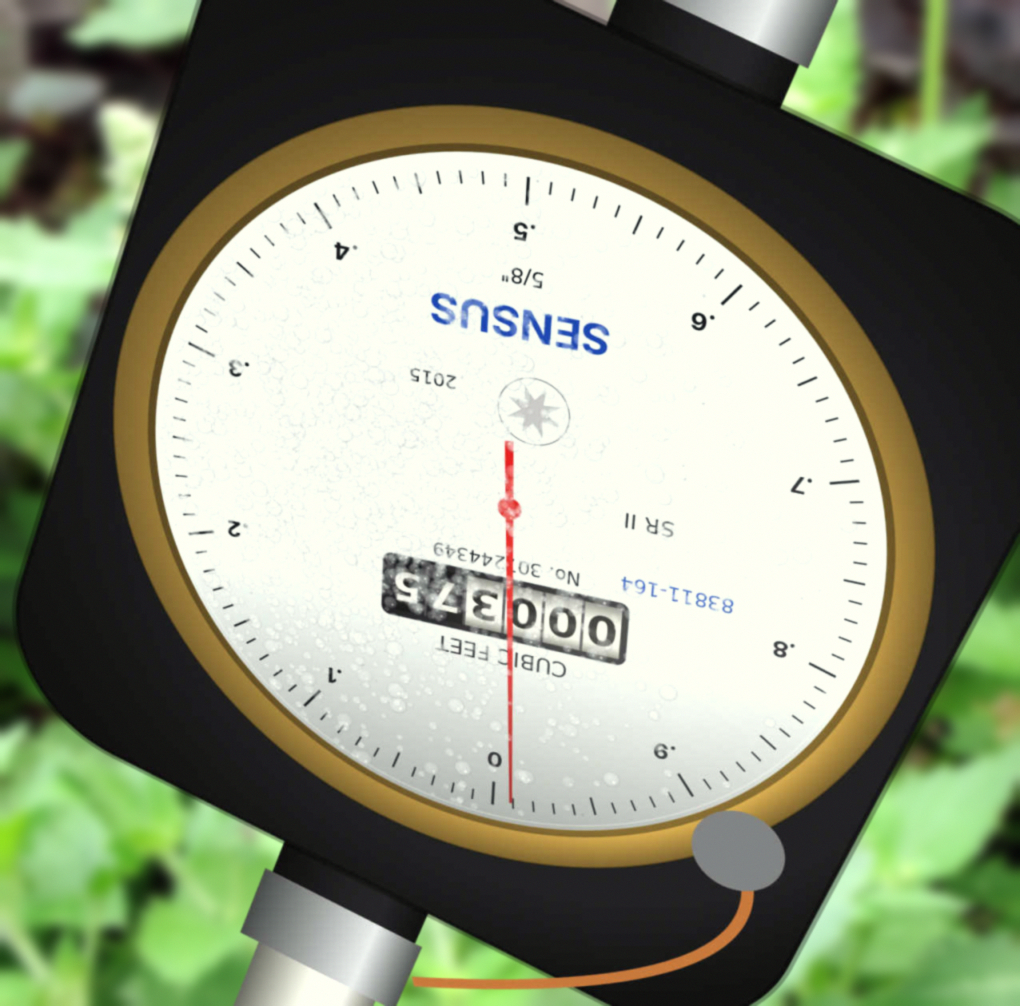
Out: 374.99,ft³
